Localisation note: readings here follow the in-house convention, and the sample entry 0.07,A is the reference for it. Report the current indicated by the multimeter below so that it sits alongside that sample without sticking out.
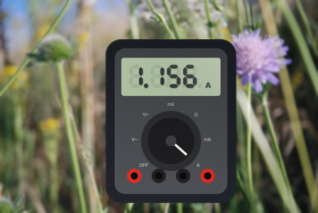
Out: 1.156,A
